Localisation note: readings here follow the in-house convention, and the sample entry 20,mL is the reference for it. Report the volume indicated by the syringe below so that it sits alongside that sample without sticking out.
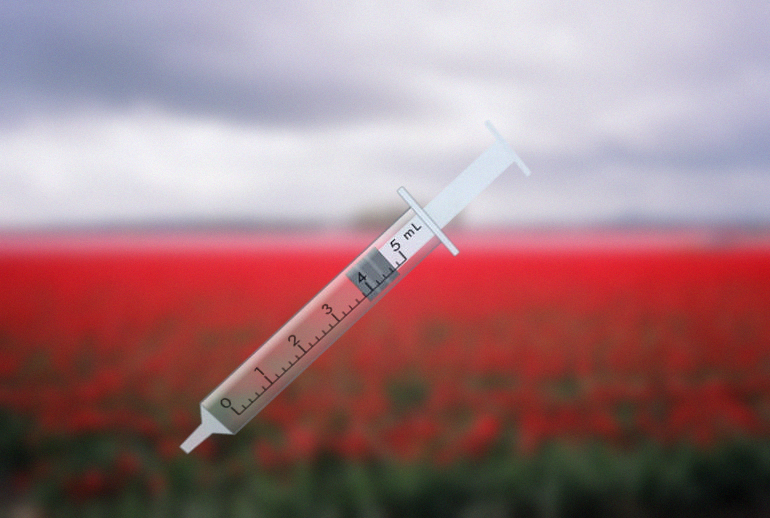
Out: 3.8,mL
